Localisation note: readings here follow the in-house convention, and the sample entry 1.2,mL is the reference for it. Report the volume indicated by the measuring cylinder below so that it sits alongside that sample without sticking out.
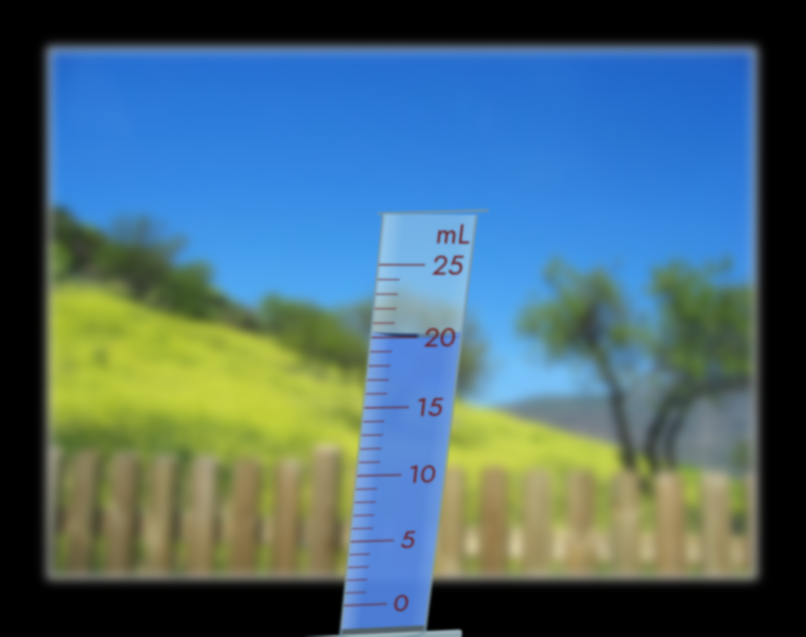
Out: 20,mL
